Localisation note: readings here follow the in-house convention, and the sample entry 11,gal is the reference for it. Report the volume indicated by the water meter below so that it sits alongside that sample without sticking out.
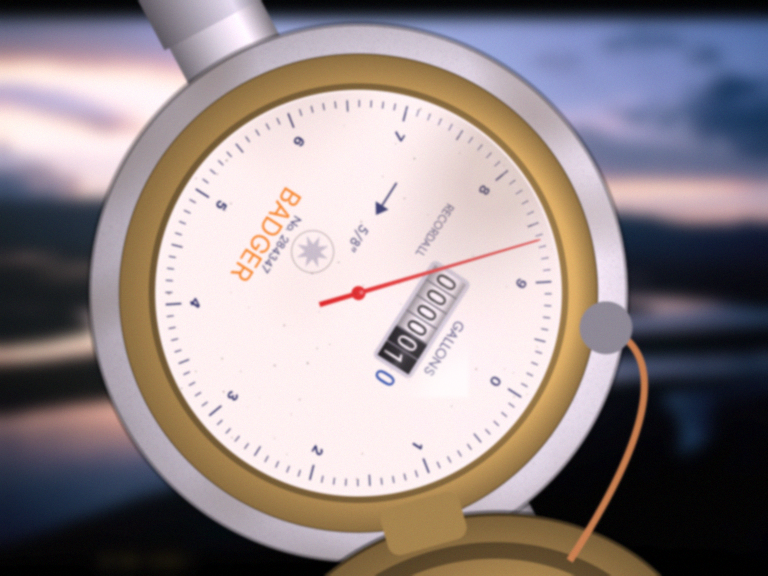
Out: 8.6,gal
